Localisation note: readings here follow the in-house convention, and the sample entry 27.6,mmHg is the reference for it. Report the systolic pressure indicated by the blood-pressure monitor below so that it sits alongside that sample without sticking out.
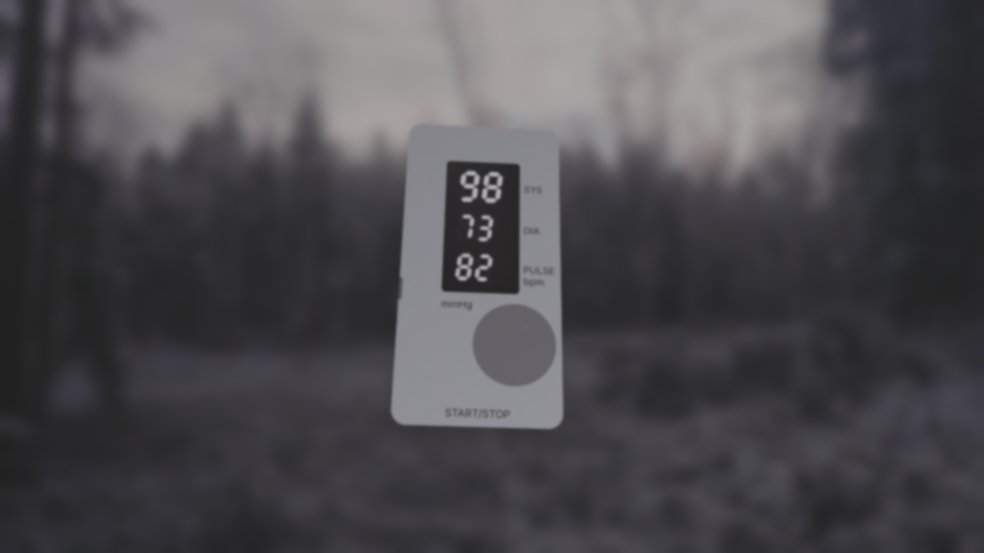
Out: 98,mmHg
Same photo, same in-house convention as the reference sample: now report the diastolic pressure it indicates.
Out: 73,mmHg
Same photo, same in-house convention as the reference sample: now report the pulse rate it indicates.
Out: 82,bpm
